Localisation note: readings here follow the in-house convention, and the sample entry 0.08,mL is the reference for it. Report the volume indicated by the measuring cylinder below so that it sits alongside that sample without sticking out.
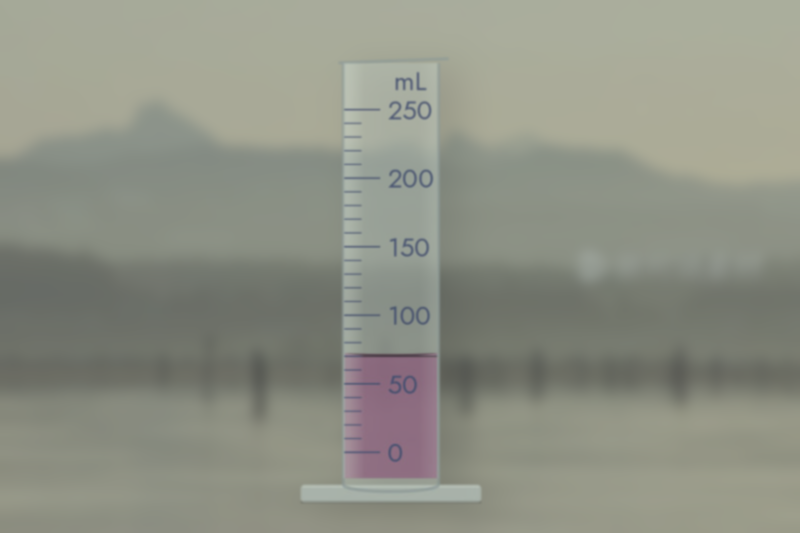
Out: 70,mL
